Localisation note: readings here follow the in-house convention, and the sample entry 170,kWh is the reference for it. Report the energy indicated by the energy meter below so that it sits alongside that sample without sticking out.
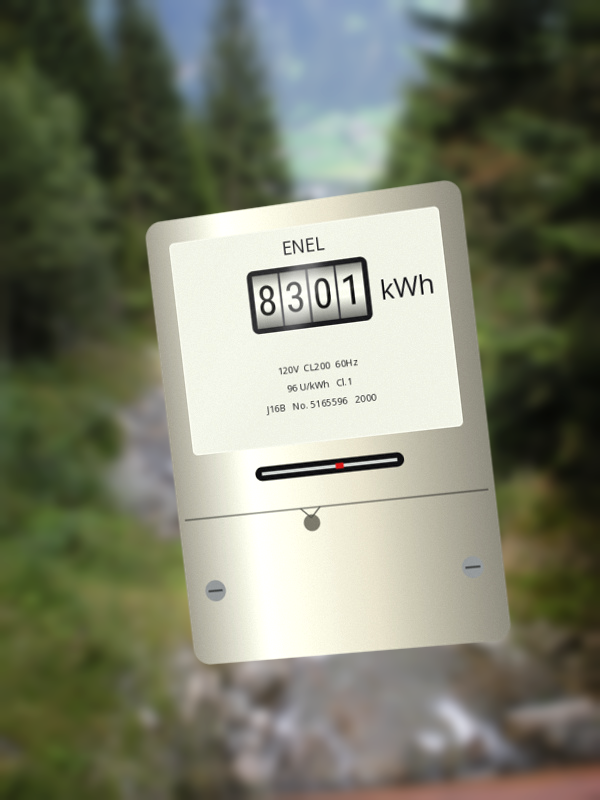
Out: 8301,kWh
